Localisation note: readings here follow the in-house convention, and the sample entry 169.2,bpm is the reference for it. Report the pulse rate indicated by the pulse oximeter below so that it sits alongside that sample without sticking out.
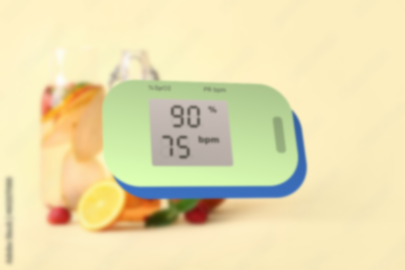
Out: 75,bpm
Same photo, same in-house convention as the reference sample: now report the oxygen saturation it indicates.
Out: 90,%
